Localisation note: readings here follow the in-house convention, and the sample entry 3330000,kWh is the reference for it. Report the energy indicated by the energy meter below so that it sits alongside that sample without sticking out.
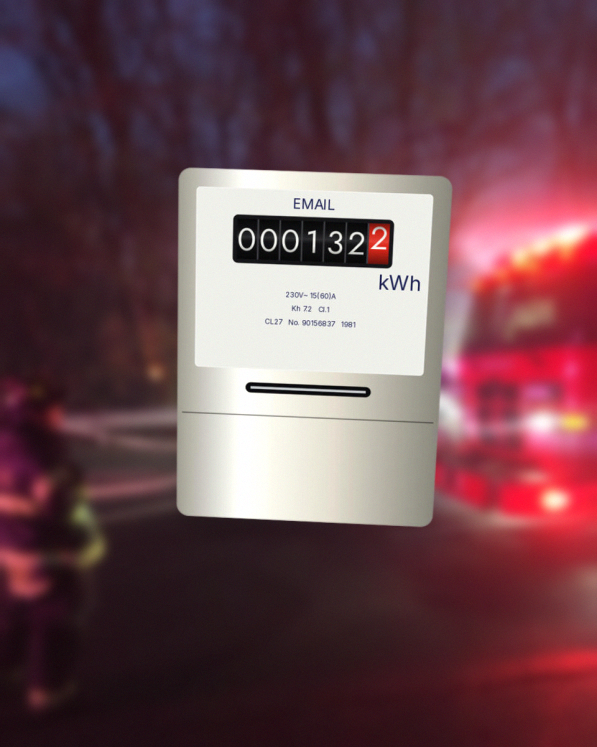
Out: 132.2,kWh
